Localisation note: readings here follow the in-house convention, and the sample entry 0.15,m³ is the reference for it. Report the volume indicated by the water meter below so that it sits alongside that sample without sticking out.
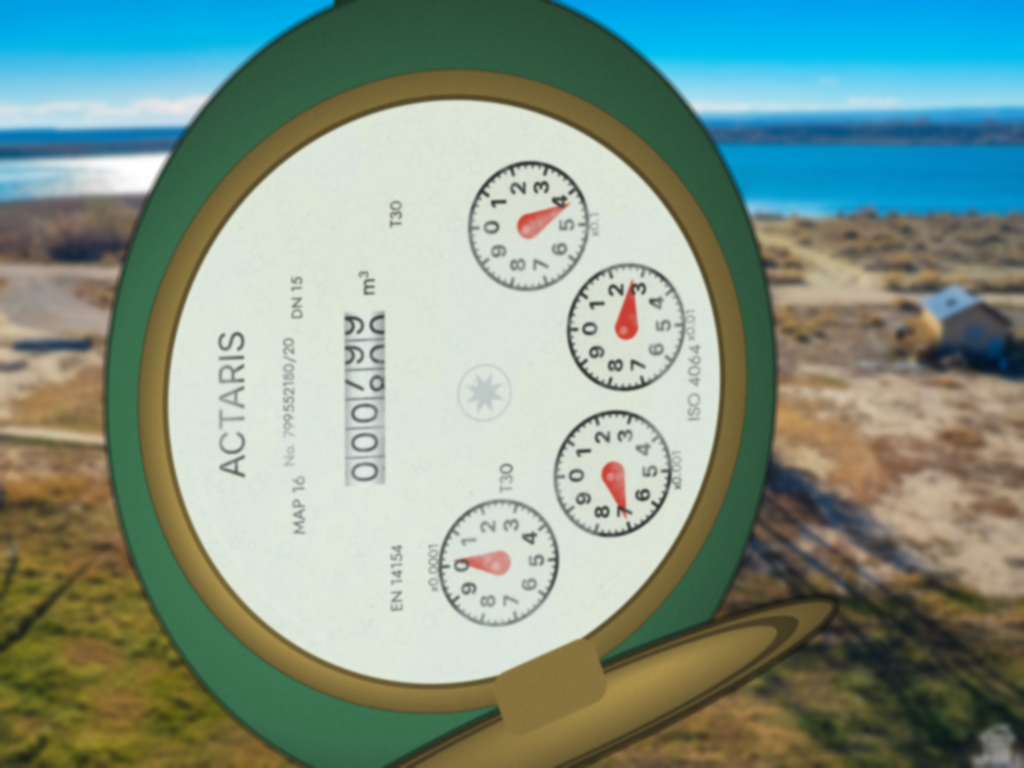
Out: 799.4270,m³
